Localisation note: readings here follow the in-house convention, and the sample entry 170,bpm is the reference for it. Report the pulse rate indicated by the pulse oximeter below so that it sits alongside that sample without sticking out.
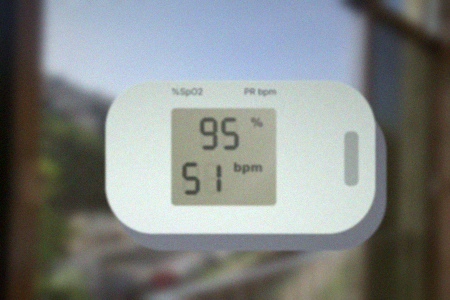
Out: 51,bpm
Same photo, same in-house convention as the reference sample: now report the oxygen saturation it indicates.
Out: 95,%
